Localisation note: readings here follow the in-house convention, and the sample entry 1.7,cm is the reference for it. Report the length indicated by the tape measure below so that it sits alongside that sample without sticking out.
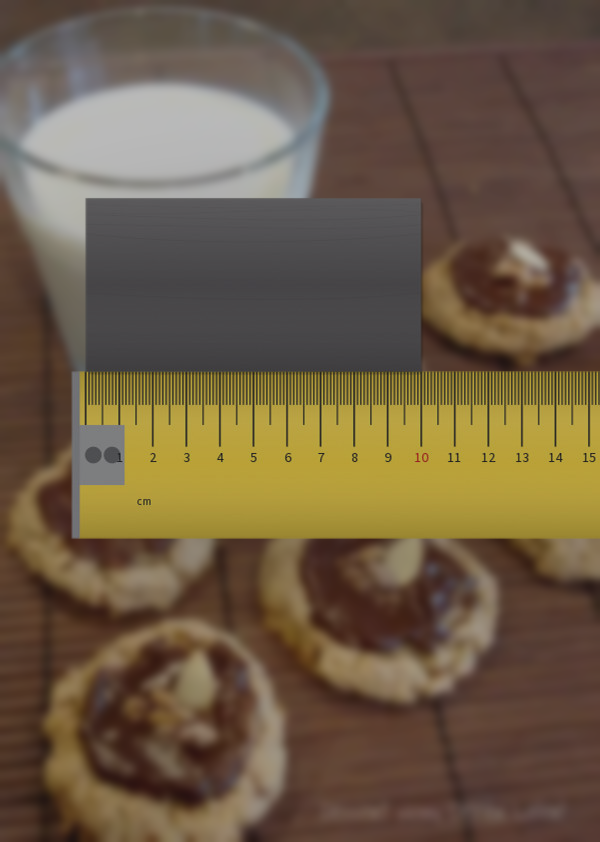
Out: 10,cm
